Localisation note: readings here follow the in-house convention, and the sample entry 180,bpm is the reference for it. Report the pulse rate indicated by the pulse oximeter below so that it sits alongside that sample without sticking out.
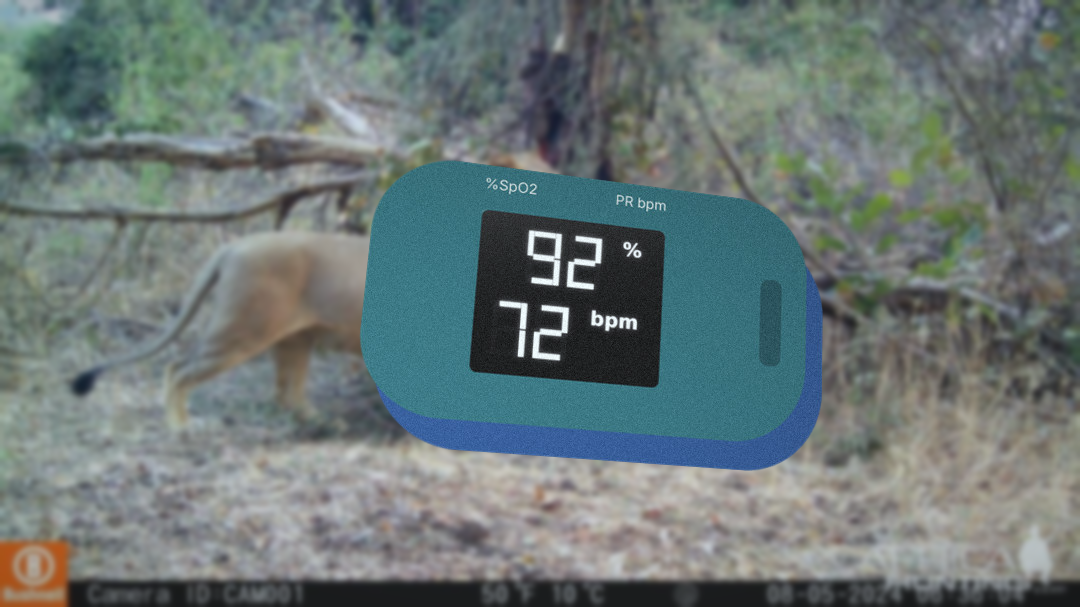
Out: 72,bpm
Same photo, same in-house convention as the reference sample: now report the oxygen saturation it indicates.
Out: 92,%
